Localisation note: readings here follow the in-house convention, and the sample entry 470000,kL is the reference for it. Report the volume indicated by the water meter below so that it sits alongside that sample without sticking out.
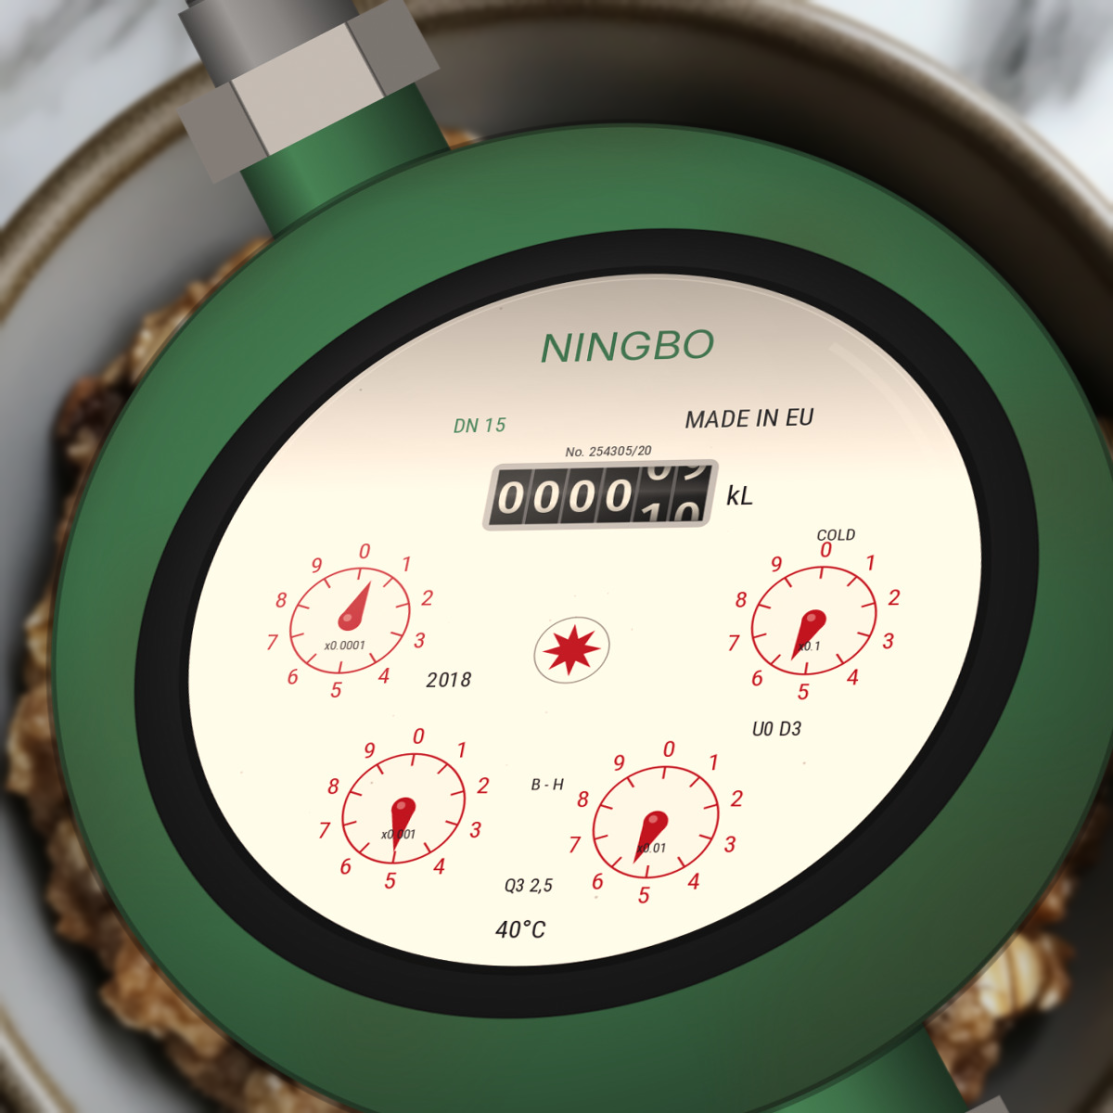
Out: 9.5550,kL
